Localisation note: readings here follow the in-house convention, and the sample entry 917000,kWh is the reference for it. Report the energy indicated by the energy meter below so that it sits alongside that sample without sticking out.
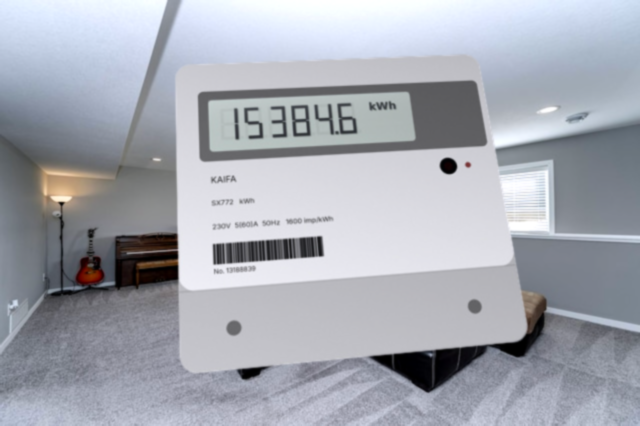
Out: 15384.6,kWh
